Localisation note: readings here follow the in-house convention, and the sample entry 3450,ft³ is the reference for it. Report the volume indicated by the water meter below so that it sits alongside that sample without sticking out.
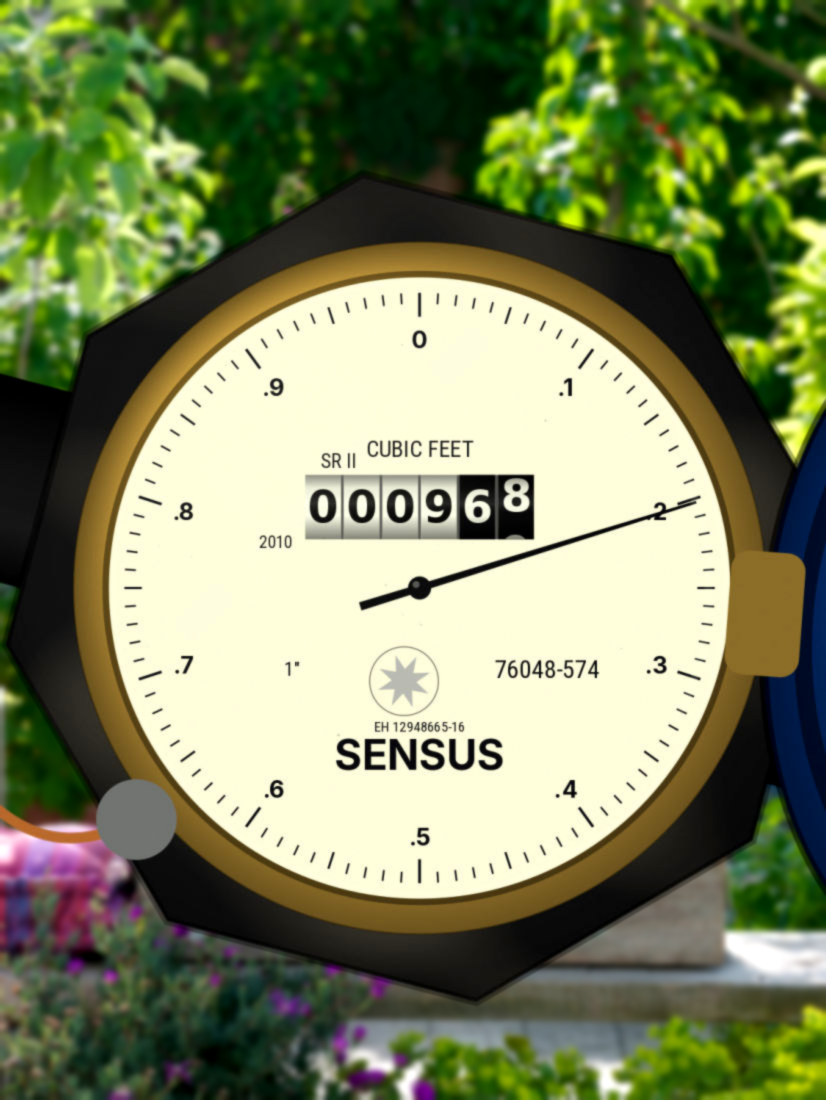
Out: 968.20,ft³
